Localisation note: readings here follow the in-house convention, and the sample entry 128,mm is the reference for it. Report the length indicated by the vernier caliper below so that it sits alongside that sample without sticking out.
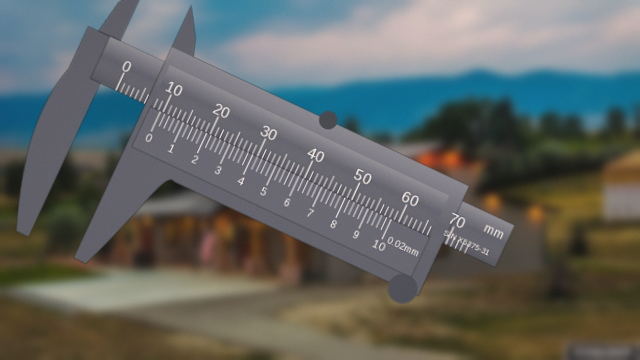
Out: 9.5,mm
